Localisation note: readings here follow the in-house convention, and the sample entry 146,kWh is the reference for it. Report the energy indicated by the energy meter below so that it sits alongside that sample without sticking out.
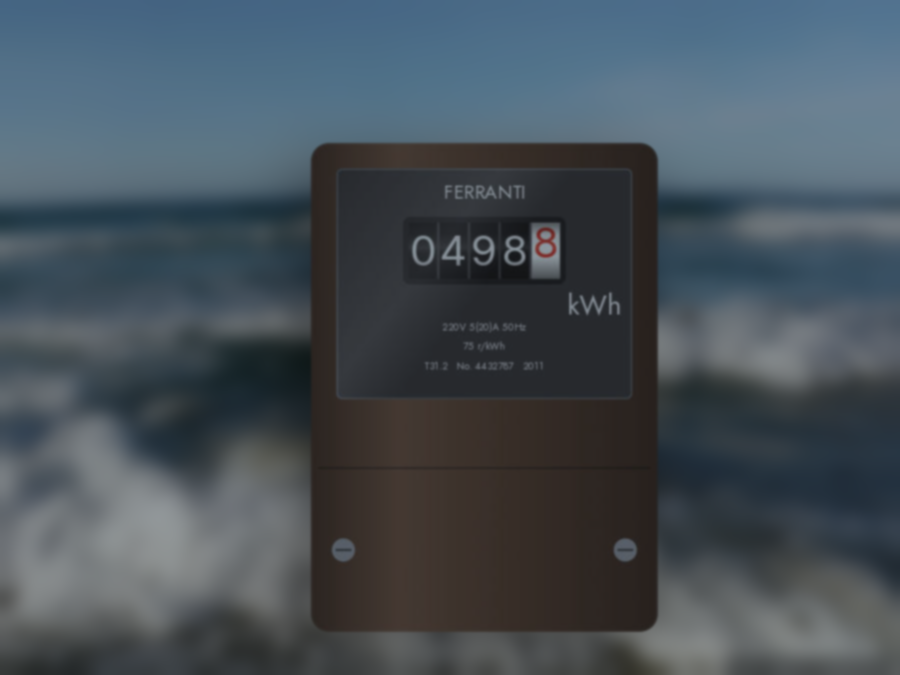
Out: 498.8,kWh
